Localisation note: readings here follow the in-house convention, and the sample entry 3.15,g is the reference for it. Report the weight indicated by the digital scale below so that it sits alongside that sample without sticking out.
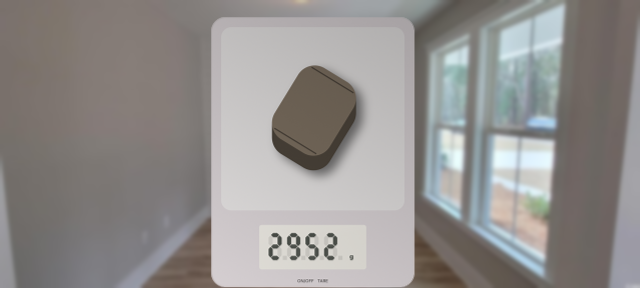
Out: 2952,g
